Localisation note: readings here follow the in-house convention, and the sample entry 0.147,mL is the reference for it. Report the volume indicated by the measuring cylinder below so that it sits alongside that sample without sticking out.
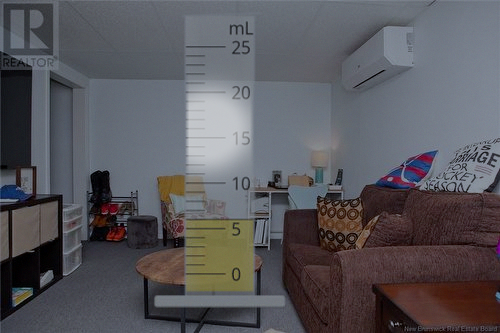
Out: 6,mL
